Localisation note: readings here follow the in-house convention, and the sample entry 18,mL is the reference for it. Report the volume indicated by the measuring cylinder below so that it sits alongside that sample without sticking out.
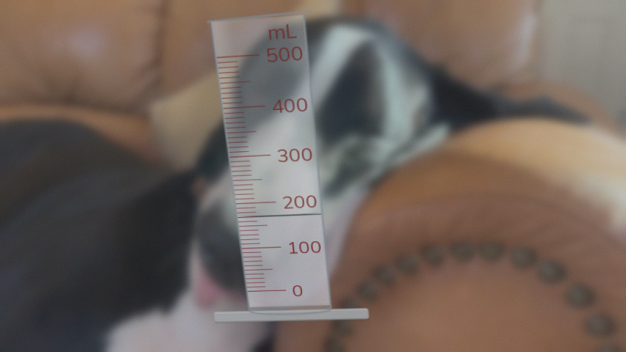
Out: 170,mL
